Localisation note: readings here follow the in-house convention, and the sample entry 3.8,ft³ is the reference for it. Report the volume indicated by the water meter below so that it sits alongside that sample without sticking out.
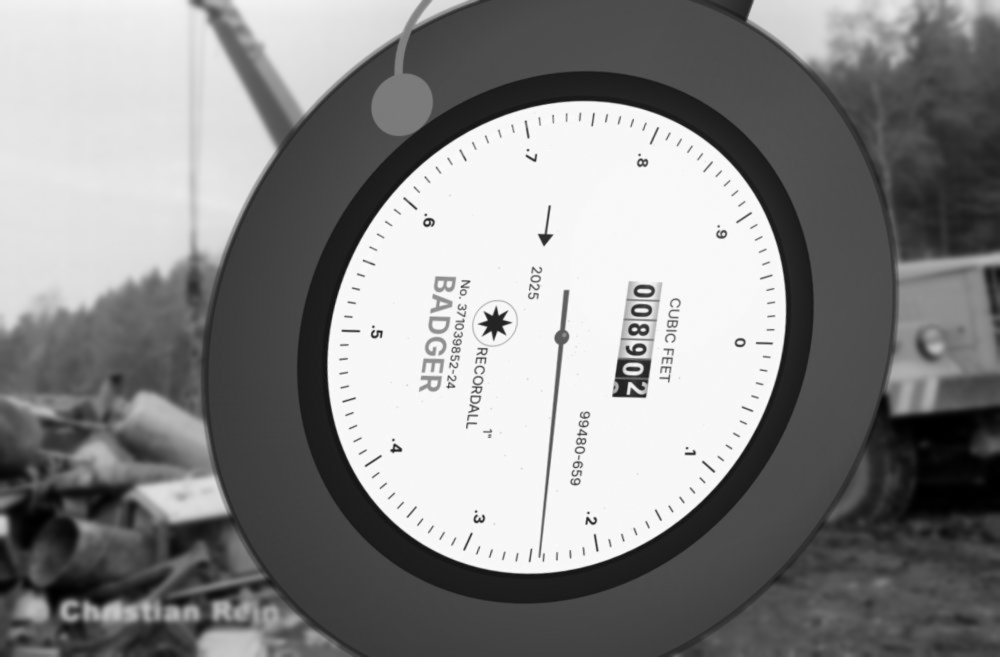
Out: 8902.24,ft³
